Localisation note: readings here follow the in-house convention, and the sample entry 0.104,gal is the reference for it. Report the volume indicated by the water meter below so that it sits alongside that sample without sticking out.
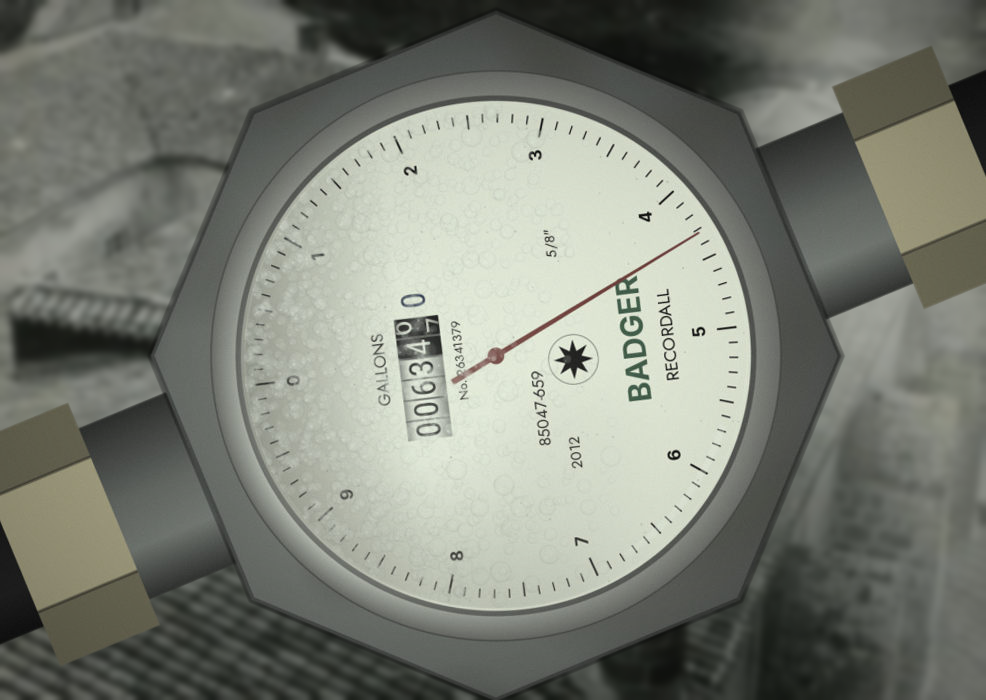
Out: 63464.3,gal
